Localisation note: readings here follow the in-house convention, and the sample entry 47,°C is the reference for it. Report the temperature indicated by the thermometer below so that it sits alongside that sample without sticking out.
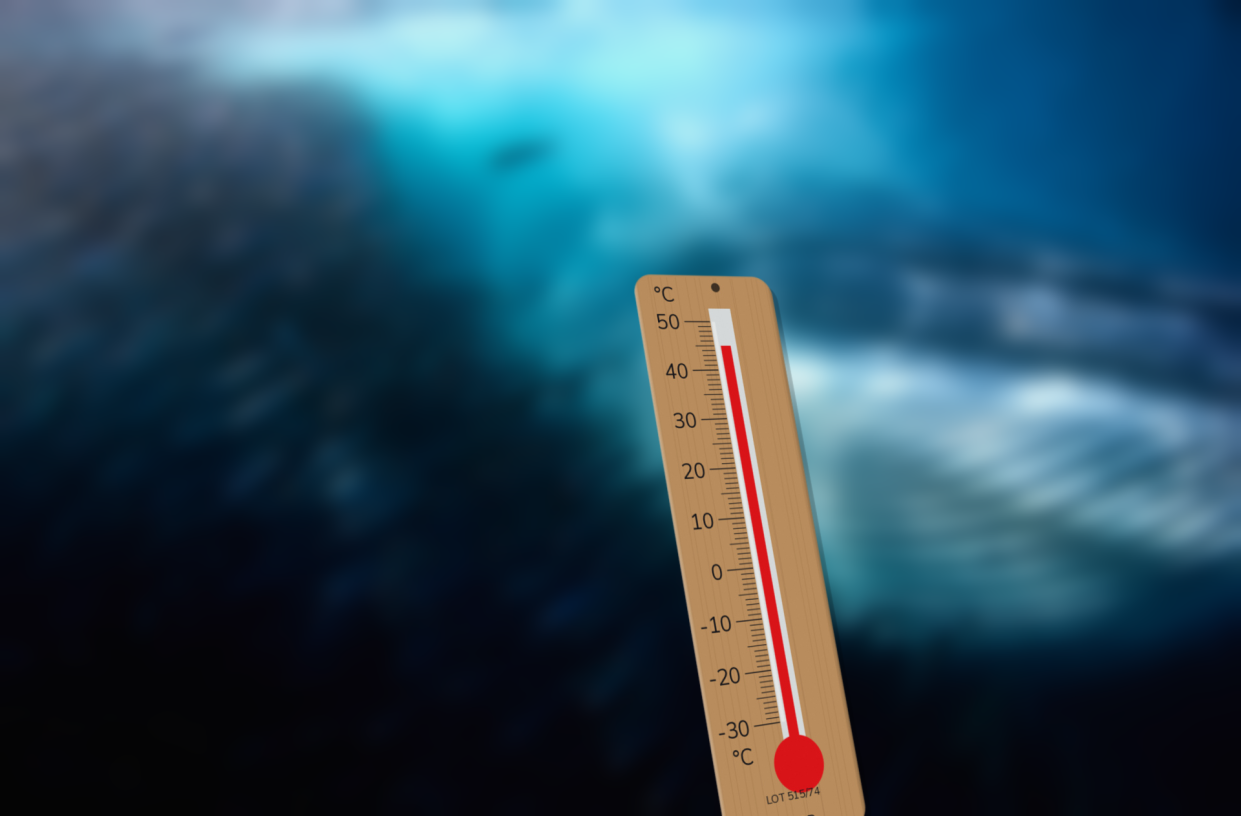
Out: 45,°C
